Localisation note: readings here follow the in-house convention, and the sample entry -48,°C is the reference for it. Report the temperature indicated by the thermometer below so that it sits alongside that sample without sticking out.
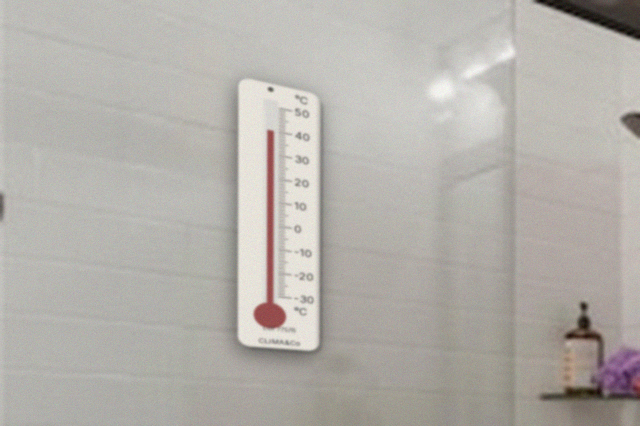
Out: 40,°C
